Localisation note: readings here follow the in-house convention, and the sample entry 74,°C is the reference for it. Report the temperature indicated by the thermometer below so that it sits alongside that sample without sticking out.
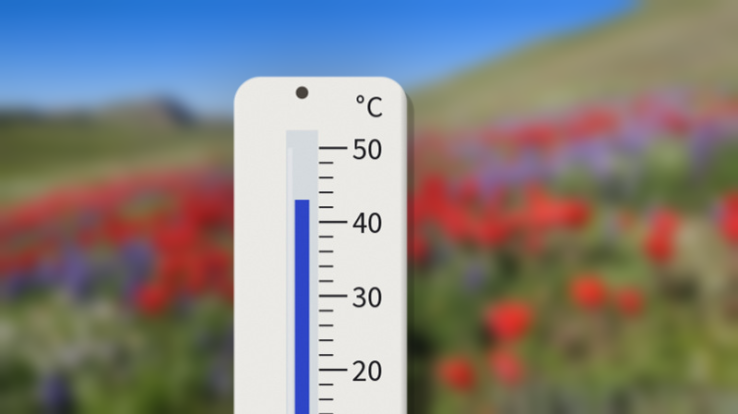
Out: 43,°C
